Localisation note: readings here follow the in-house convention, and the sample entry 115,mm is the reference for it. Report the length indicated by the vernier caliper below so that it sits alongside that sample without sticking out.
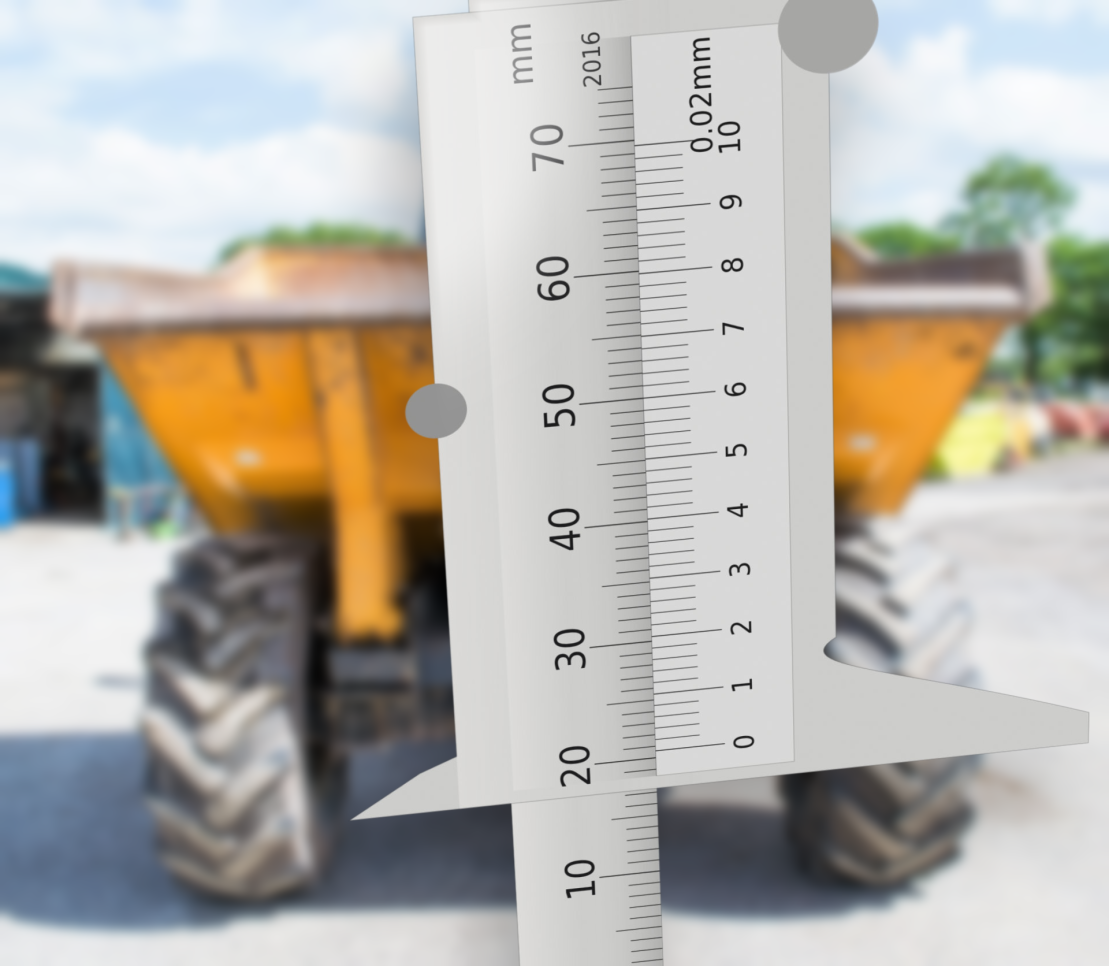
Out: 20.6,mm
